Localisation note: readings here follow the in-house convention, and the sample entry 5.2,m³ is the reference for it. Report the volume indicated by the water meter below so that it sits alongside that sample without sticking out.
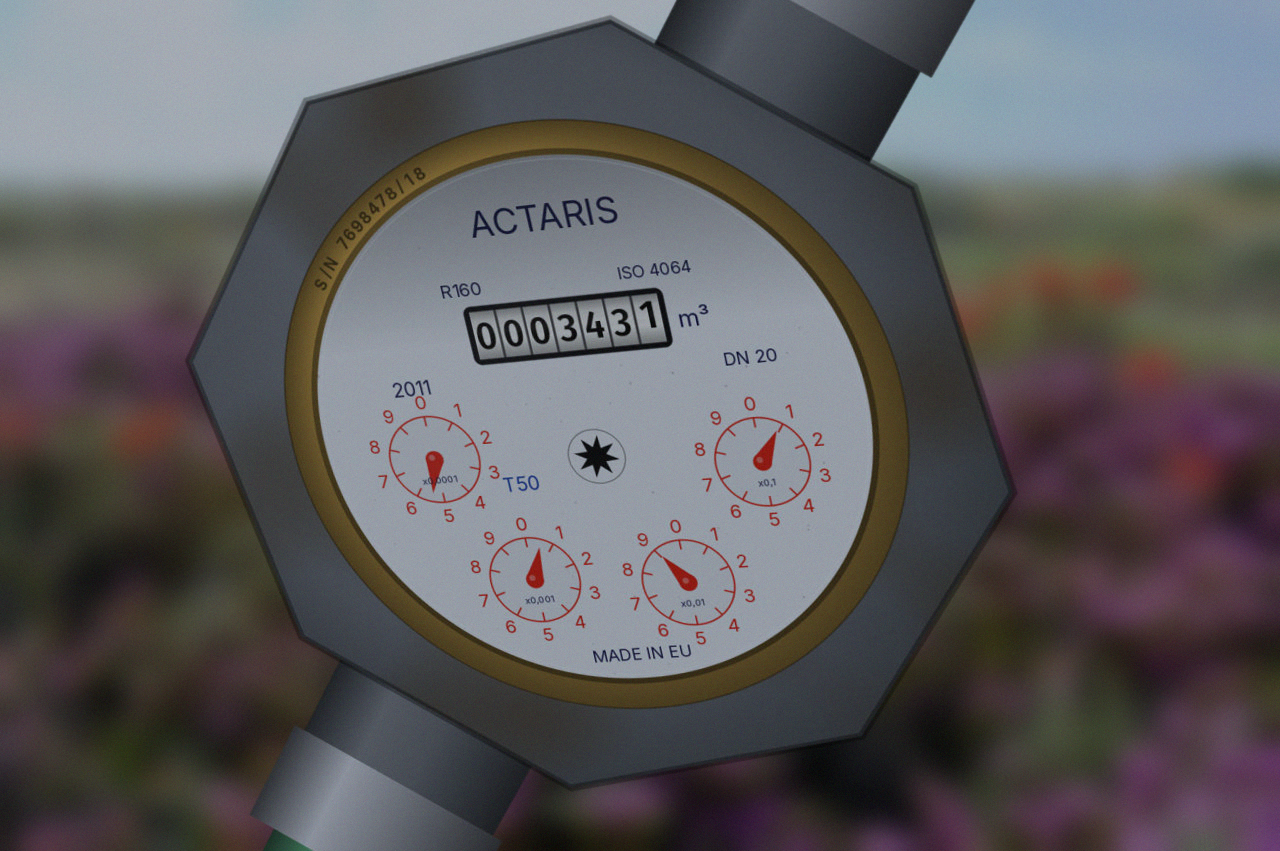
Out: 3431.0905,m³
